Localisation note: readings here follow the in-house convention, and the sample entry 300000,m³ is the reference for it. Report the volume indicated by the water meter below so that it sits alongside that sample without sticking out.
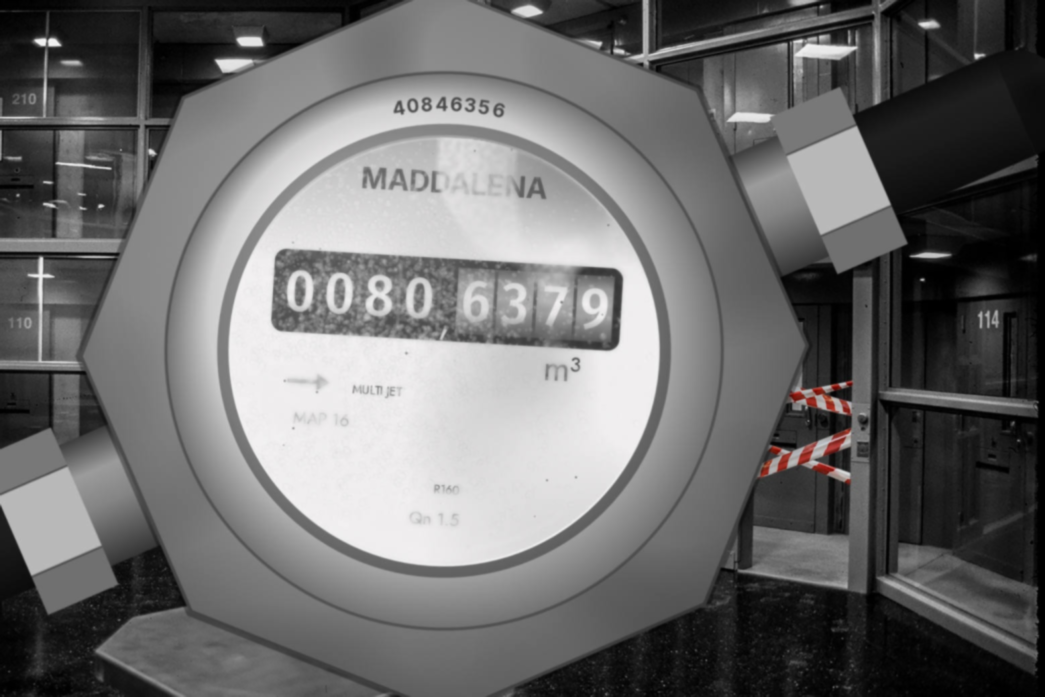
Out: 80.6379,m³
